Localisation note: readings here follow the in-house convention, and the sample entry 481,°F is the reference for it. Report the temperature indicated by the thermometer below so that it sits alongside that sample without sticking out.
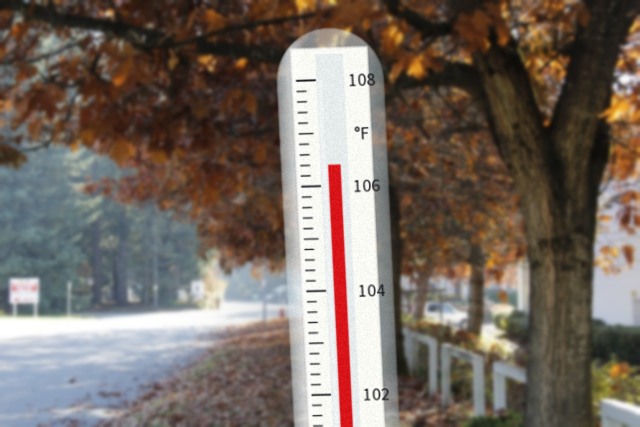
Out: 106.4,°F
